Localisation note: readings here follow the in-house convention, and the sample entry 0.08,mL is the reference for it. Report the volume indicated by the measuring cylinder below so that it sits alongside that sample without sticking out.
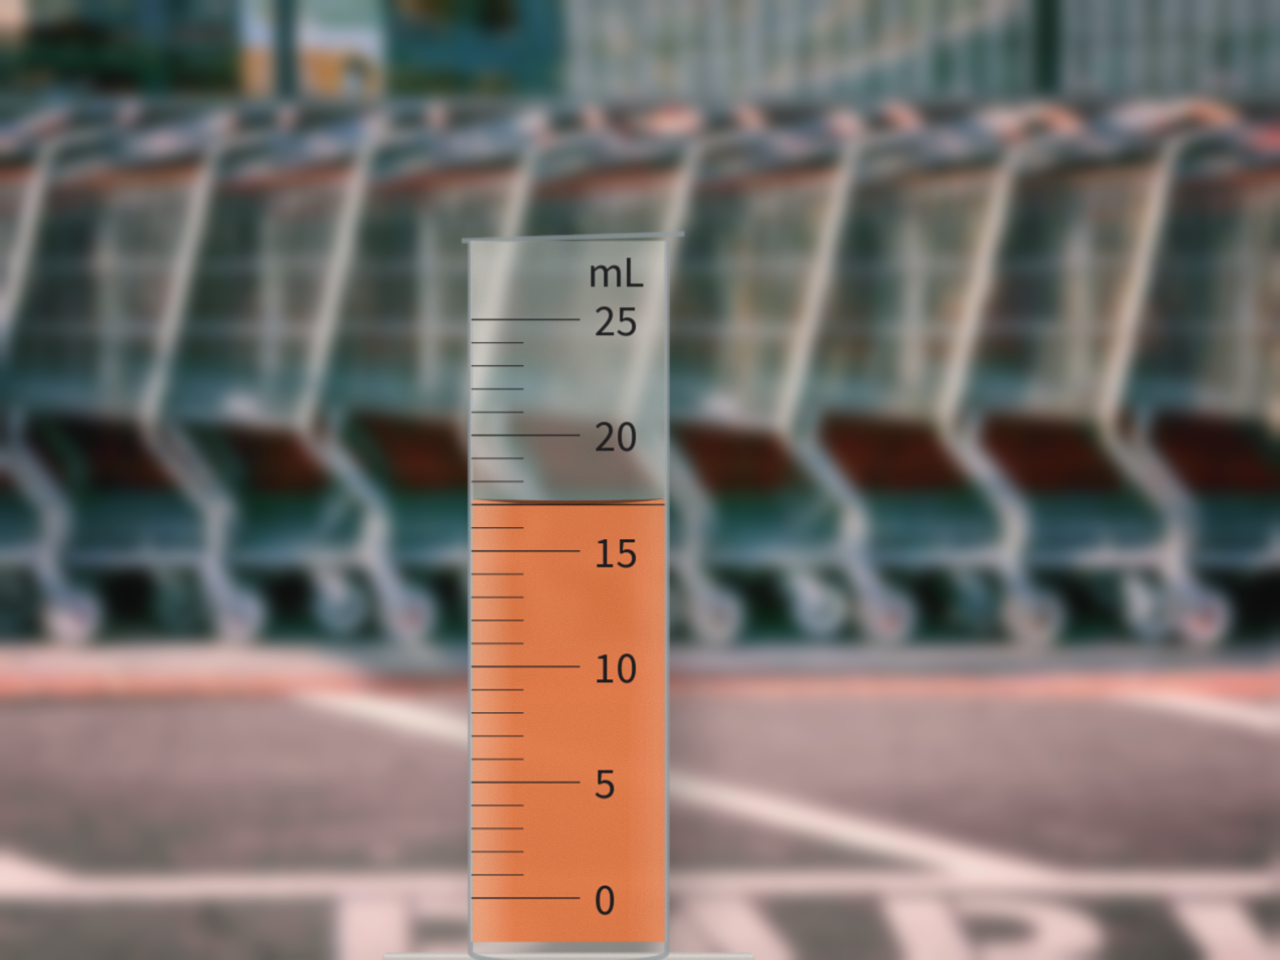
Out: 17,mL
